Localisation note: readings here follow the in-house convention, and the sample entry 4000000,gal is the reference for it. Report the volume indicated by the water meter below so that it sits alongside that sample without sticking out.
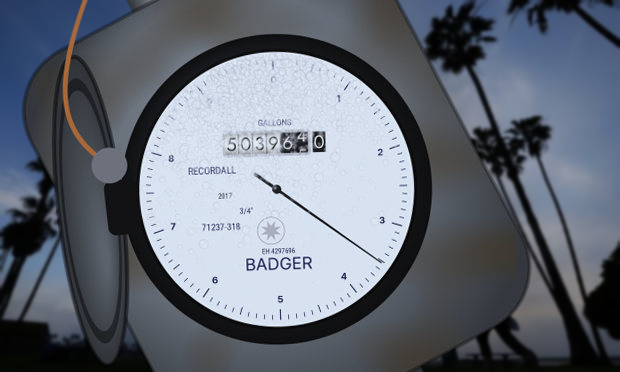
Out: 5039643.5,gal
